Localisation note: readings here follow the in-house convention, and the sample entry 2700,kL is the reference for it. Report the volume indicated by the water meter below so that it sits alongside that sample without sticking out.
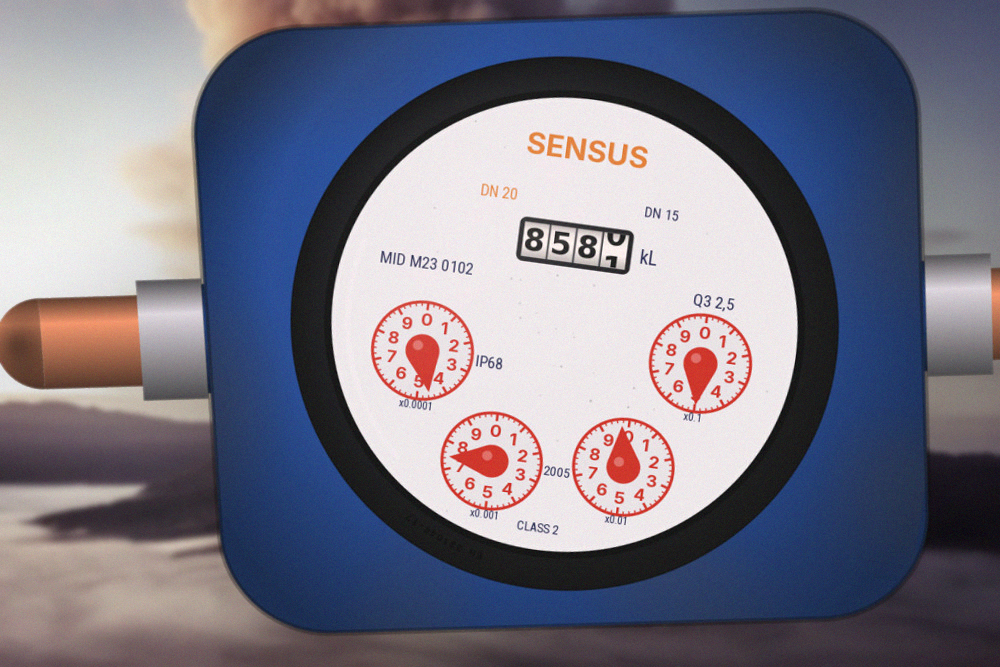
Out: 8580.4974,kL
